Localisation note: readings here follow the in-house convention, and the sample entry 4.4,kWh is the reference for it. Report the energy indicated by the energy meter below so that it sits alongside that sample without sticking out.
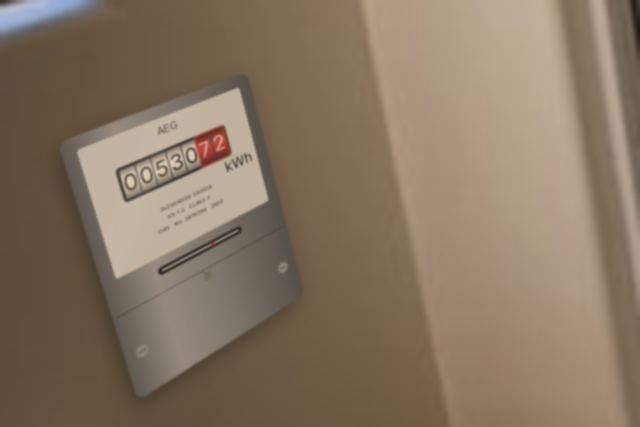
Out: 530.72,kWh
